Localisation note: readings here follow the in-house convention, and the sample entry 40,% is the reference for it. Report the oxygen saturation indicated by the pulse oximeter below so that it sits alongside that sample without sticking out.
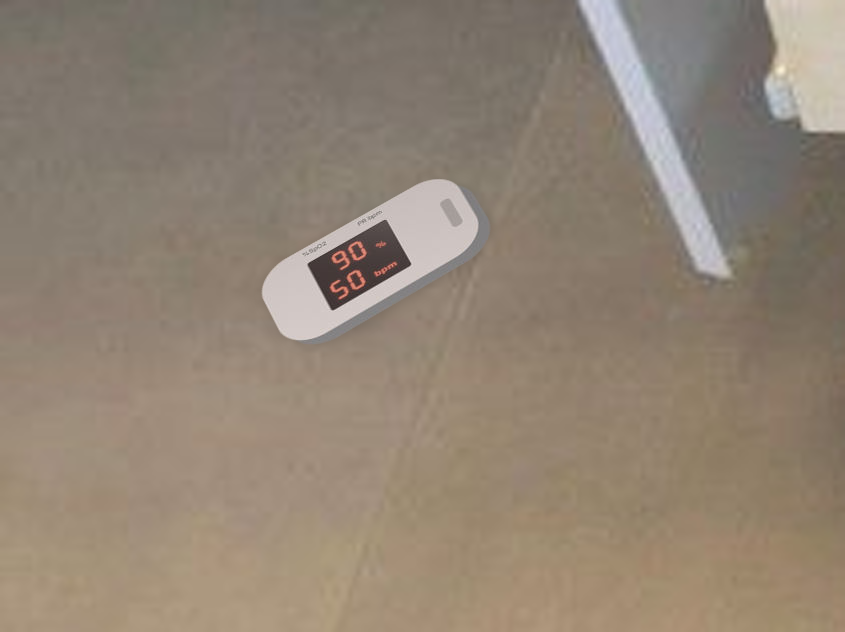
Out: 90,%
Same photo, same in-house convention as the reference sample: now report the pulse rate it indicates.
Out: 50,bpm
